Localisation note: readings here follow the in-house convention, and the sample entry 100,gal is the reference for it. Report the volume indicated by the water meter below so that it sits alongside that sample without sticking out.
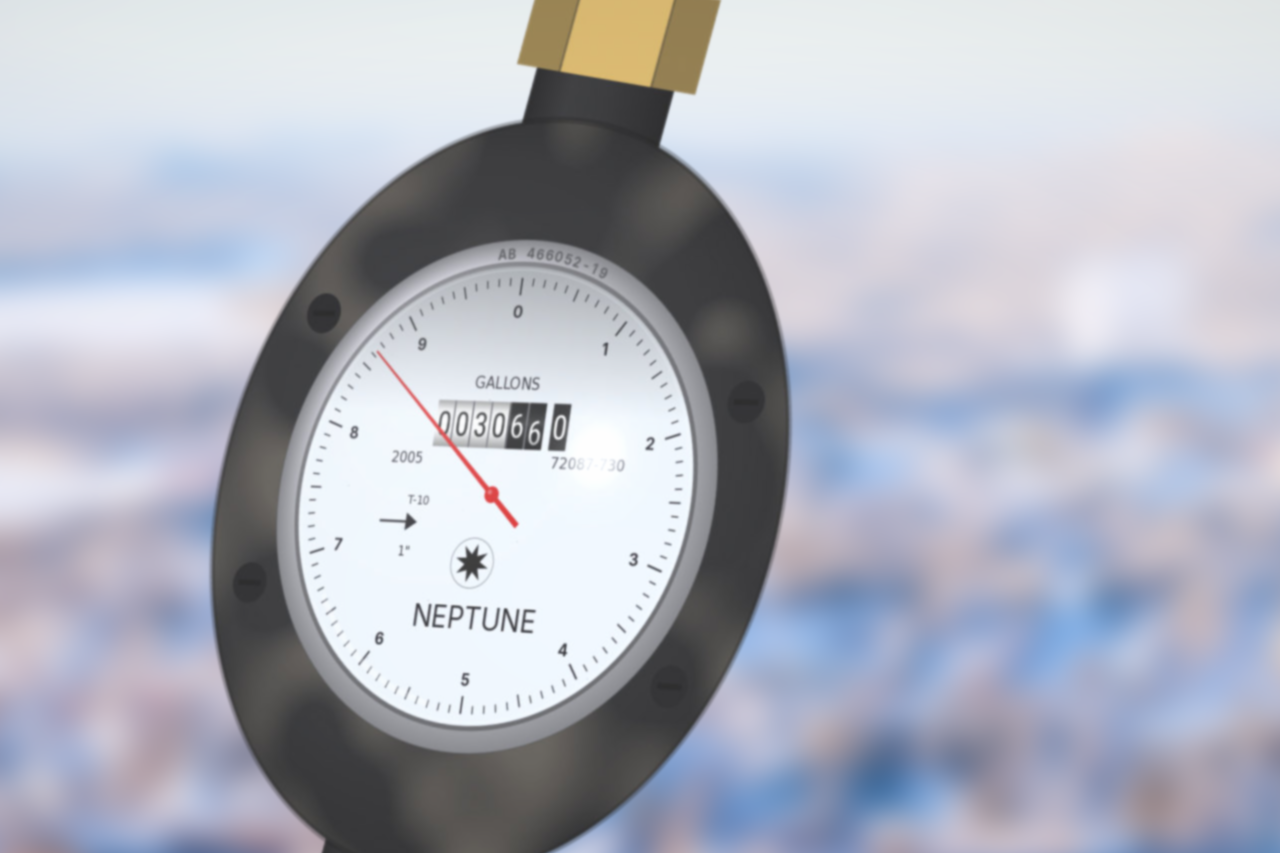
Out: 30658.6,gal
